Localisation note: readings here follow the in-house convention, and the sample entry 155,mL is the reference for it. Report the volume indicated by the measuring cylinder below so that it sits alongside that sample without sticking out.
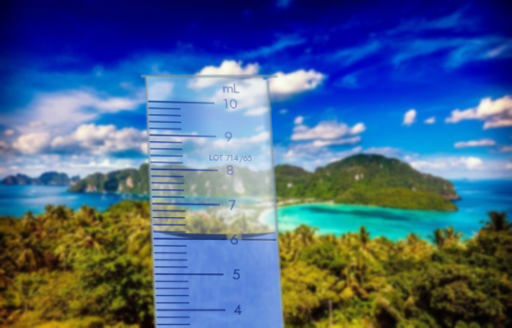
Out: 6,mL
